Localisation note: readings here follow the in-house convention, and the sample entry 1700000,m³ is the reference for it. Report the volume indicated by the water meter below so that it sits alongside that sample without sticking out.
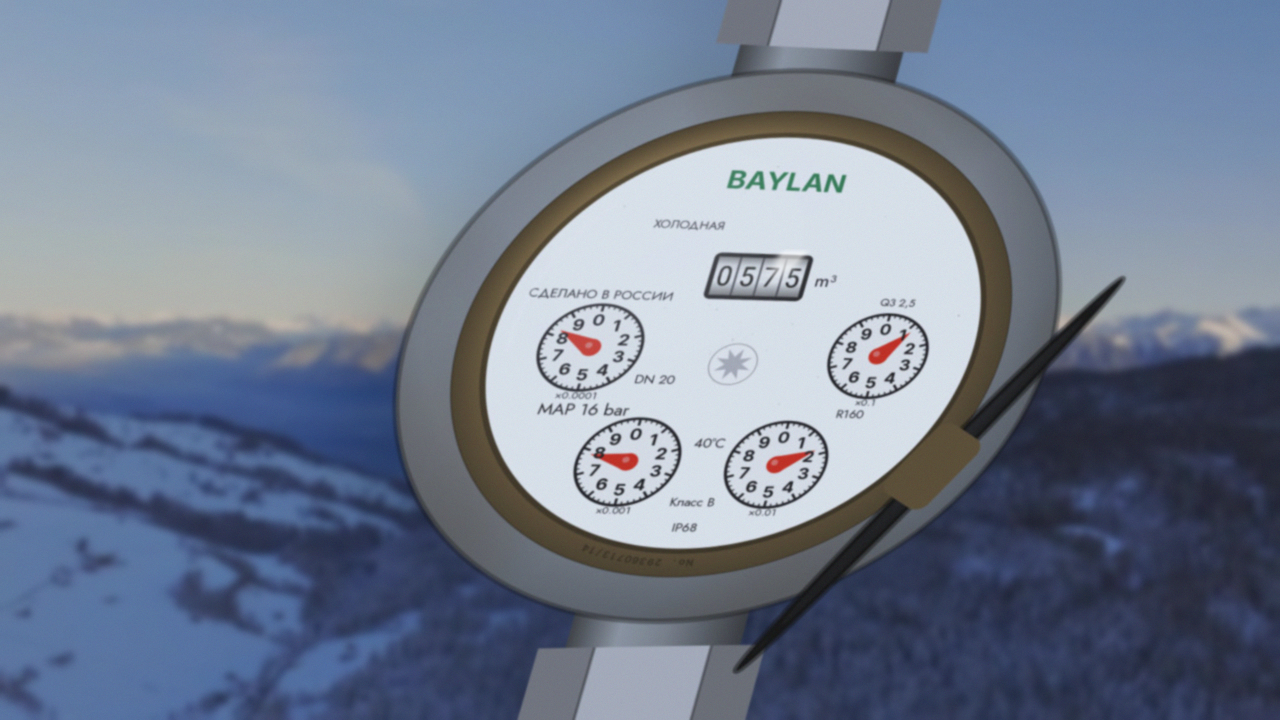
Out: 575.1178,m³
